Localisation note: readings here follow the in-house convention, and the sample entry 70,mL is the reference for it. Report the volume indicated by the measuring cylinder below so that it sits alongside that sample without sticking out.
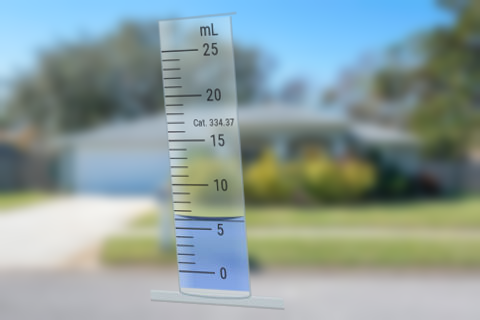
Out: 6,mL
